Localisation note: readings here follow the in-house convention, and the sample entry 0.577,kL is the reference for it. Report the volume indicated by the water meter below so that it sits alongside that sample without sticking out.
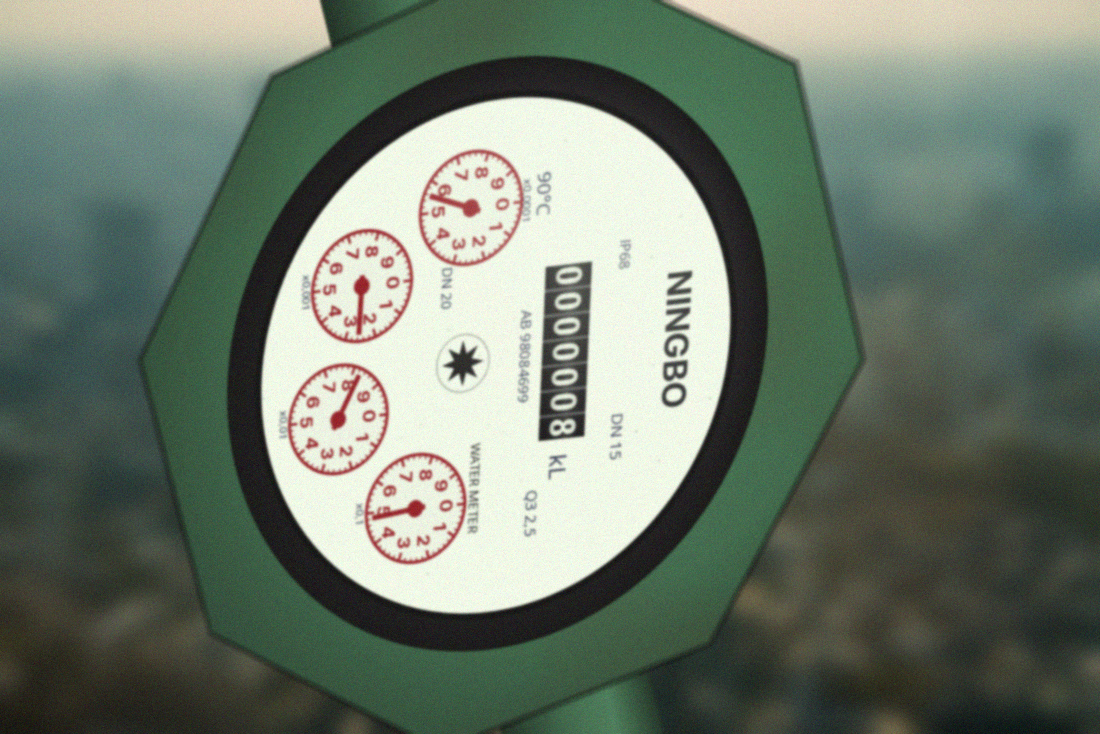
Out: 8.4825,kL
